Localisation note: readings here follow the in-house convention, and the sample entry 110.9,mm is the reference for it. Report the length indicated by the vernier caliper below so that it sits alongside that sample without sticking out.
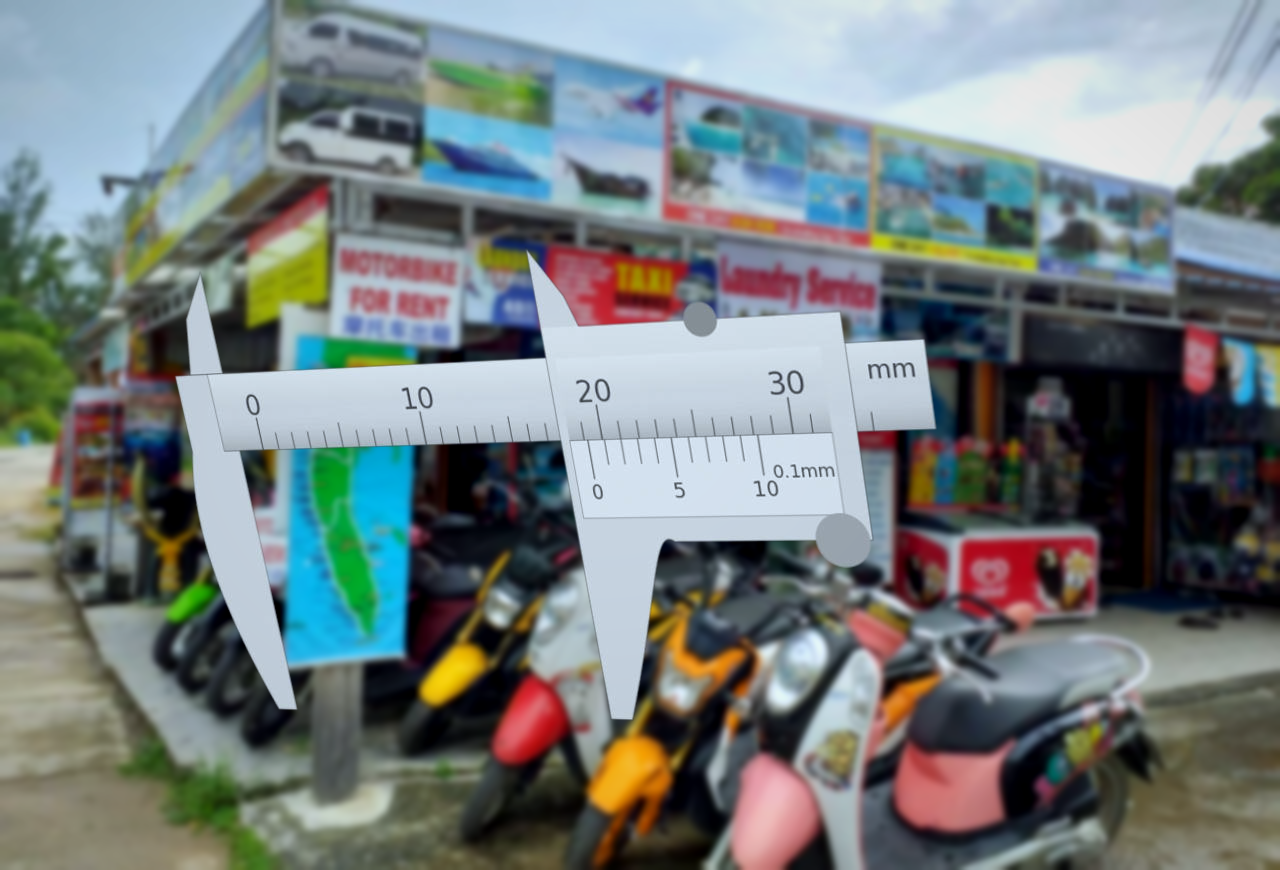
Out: 19.2,mm
